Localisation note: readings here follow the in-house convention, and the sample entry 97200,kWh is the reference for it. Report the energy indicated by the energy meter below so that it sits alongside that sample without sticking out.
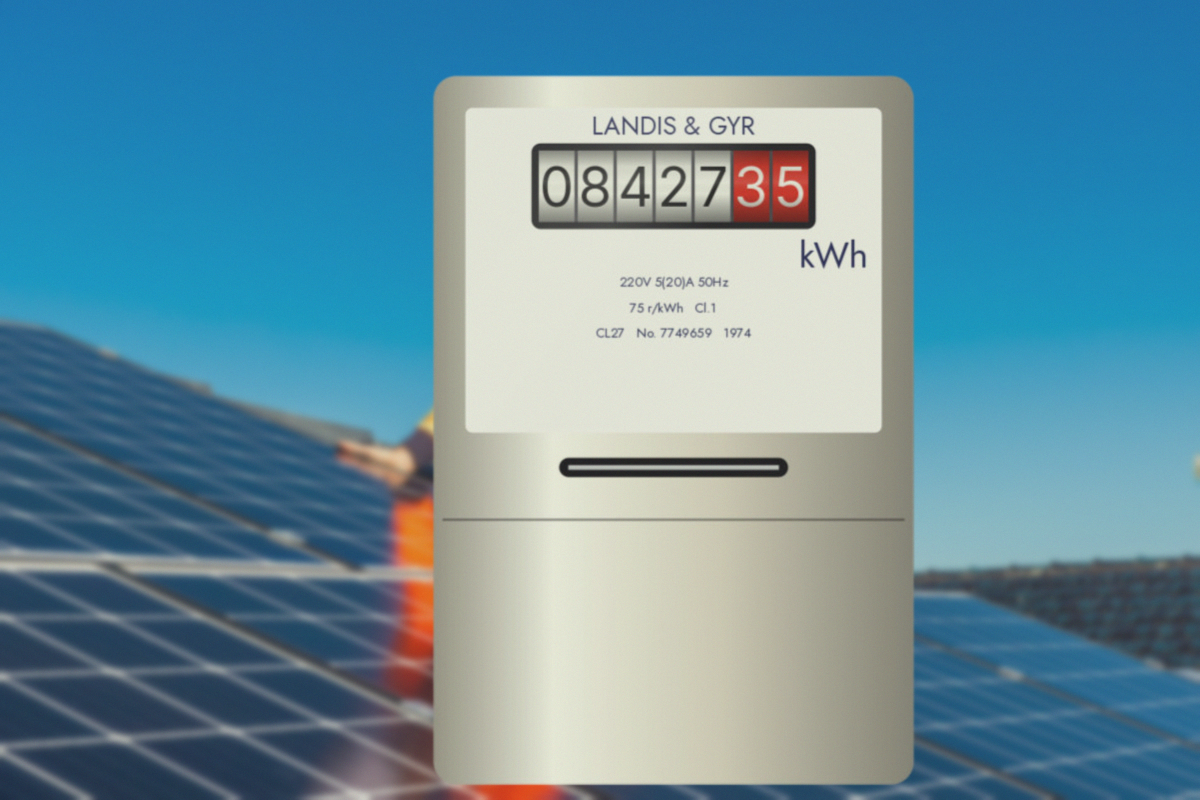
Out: 8427.35,kWh
